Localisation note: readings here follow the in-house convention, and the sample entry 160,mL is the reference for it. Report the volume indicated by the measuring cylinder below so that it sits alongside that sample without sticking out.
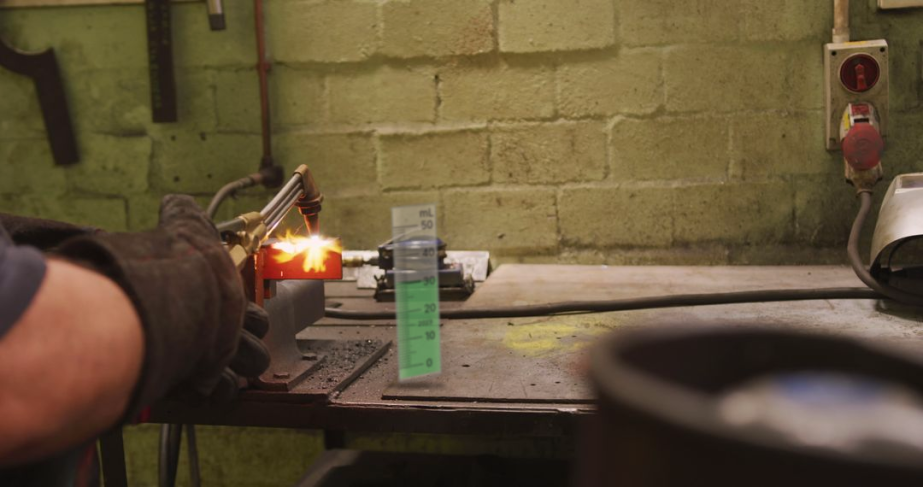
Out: 30,mL
